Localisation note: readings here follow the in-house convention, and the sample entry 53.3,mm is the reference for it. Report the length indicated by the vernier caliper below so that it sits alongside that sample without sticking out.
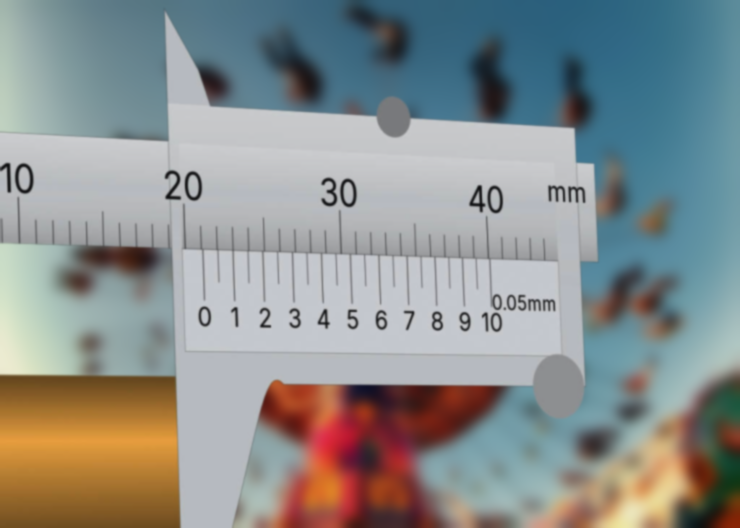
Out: 21.1,mm
